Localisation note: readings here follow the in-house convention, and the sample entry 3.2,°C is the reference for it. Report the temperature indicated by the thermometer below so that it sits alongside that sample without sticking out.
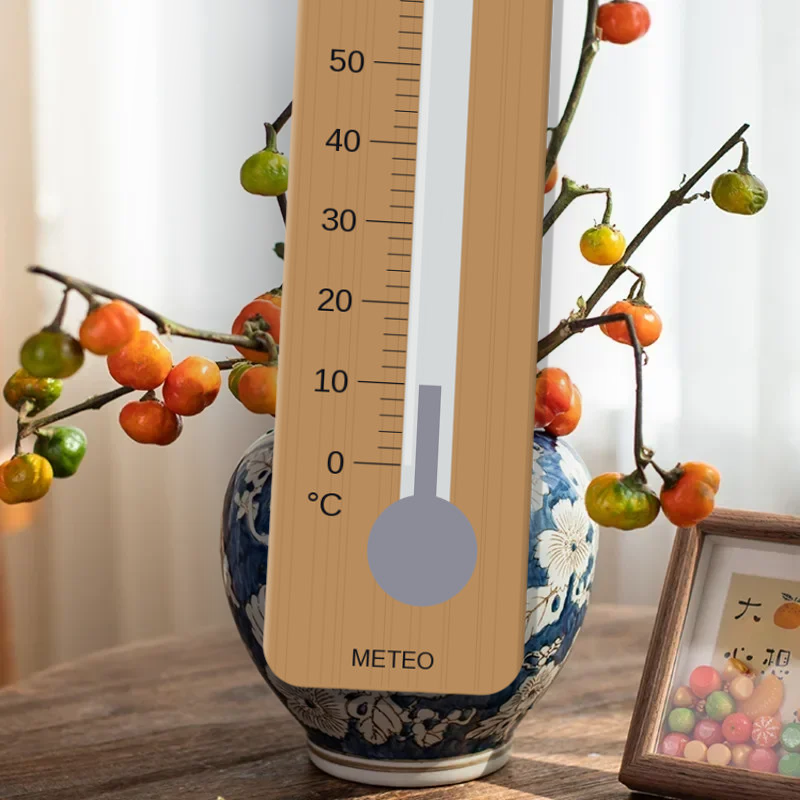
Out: 10,°C
